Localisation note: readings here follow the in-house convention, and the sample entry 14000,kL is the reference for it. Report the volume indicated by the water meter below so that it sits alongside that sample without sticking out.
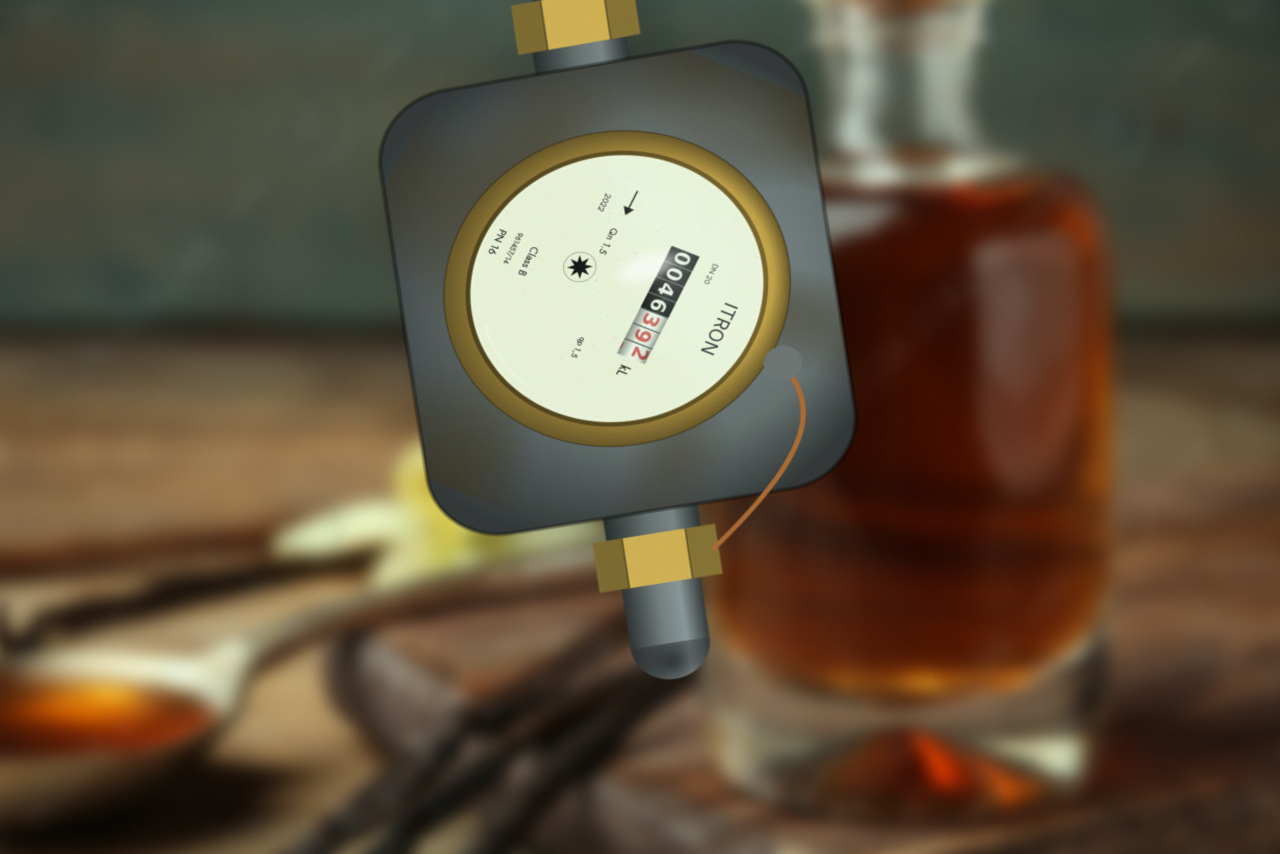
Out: 46.392,kL
